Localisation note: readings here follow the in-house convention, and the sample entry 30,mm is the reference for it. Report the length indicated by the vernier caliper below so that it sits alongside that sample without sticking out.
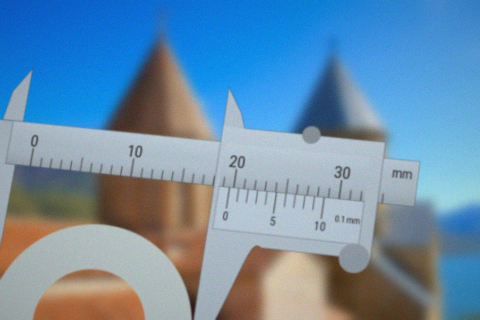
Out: 19.6,mm
